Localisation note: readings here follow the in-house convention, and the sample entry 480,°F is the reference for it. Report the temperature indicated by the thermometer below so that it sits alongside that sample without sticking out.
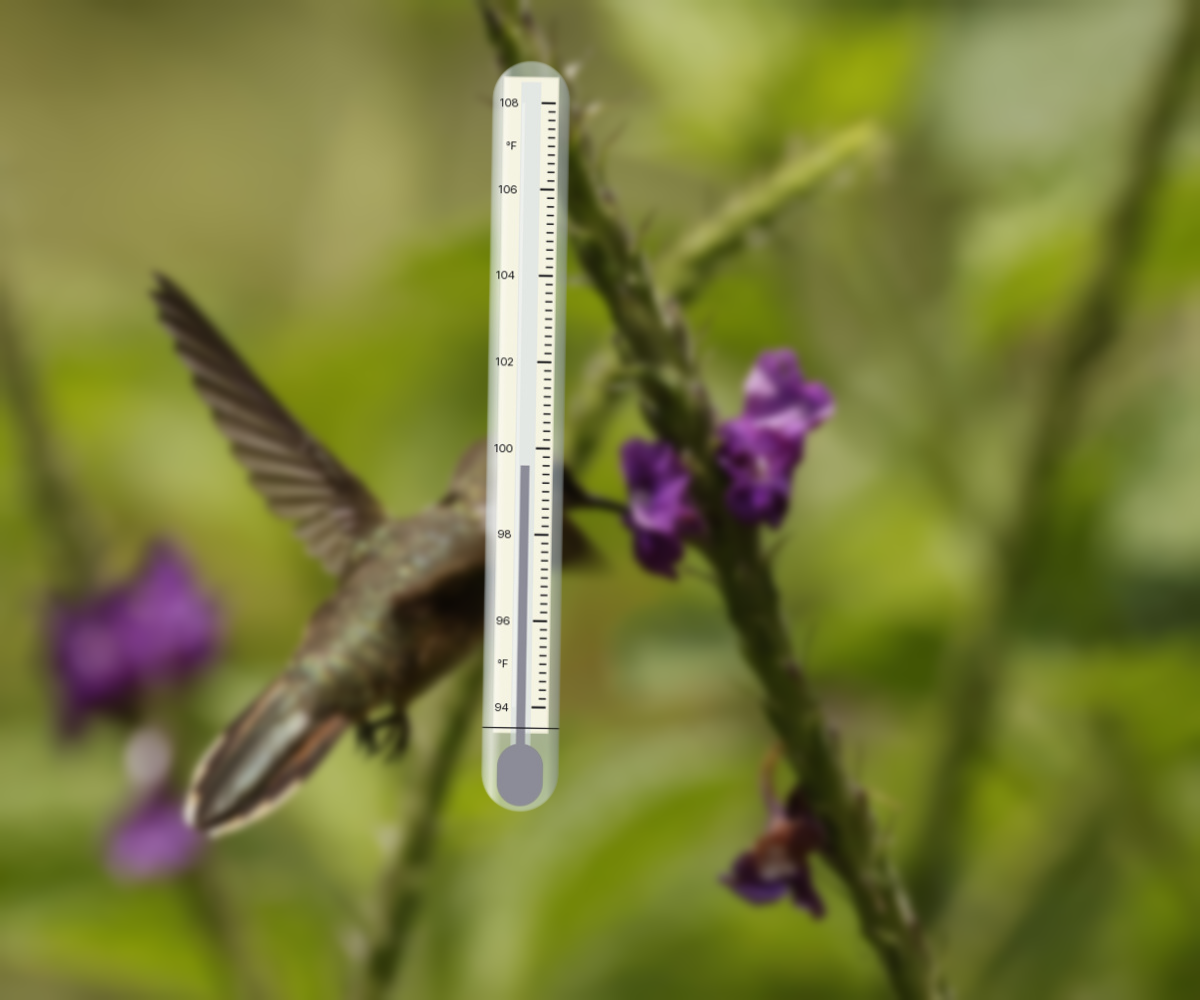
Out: 99.6,°F
